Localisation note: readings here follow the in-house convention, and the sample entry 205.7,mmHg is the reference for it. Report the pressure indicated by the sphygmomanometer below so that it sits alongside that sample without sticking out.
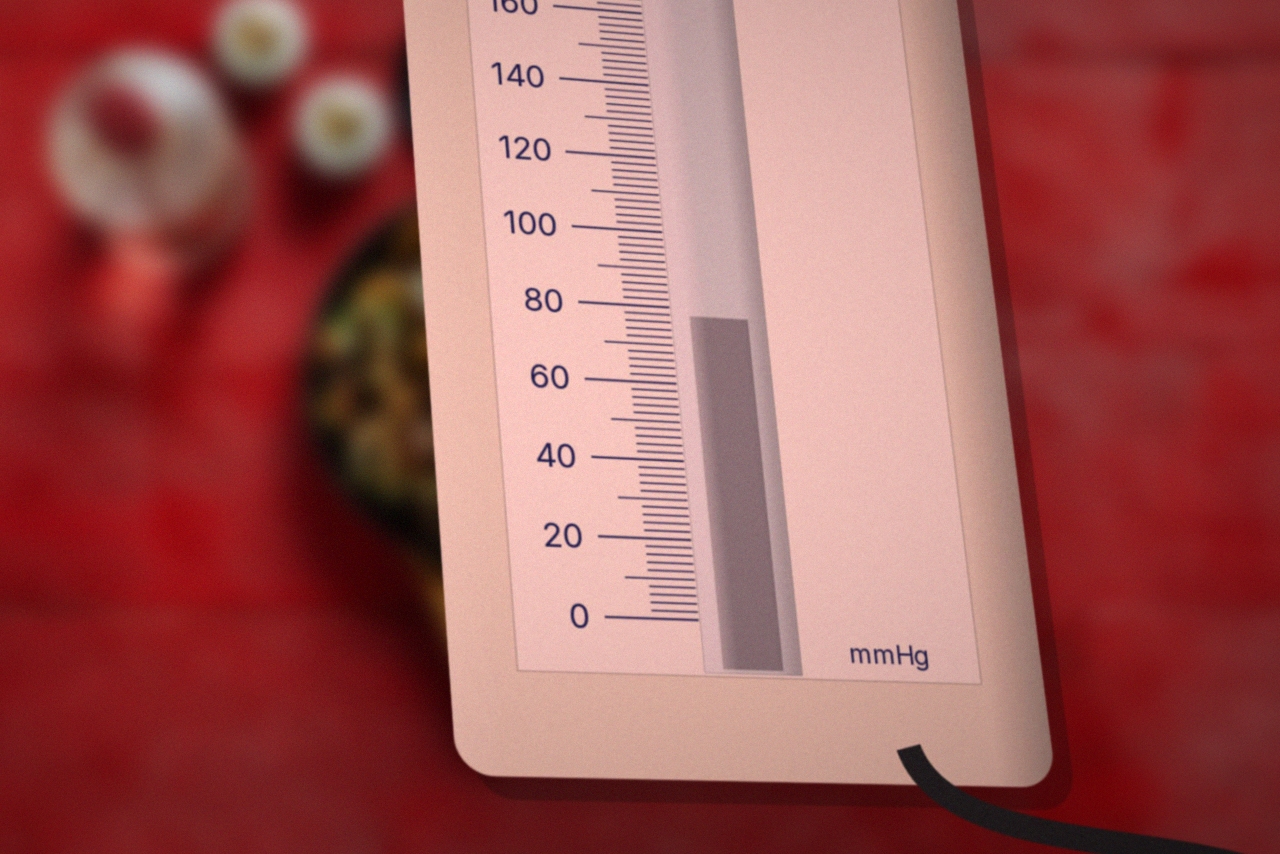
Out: 78,mmHg
